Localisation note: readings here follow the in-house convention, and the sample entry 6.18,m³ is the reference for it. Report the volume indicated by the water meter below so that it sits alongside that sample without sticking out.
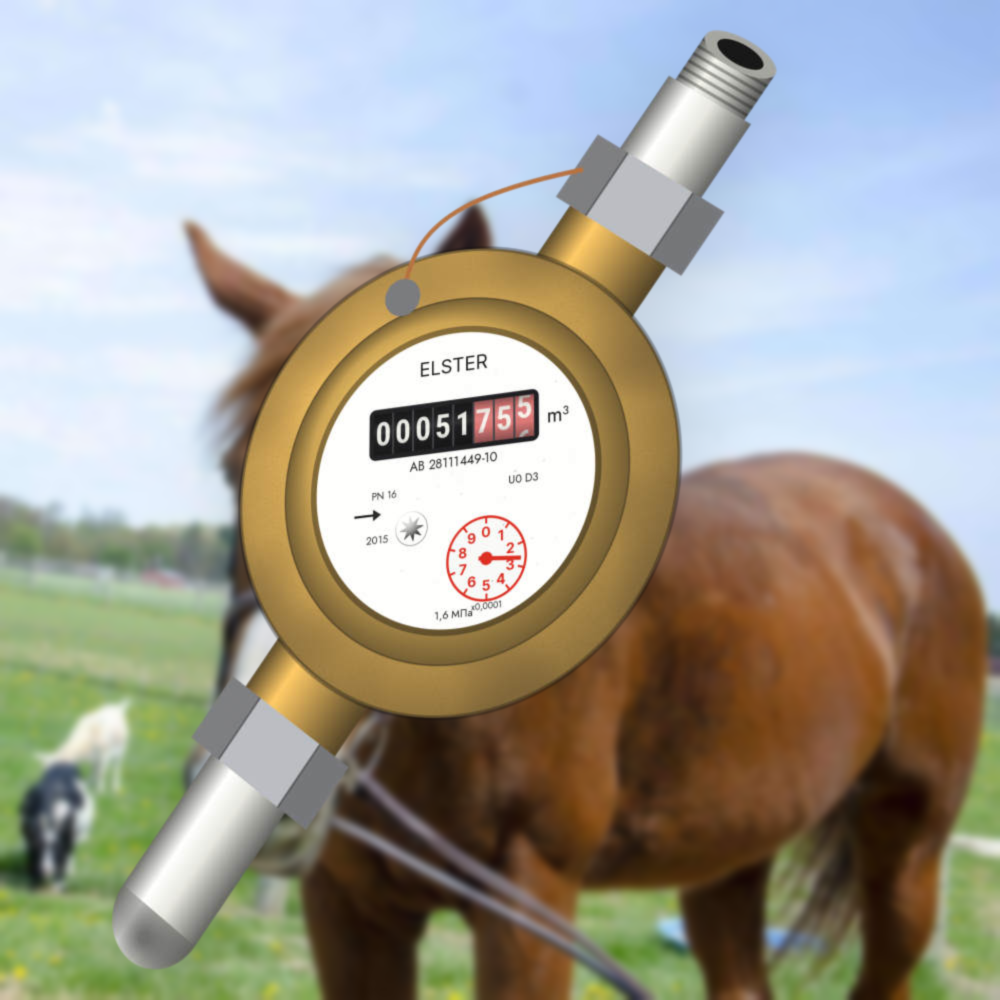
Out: 51.7552,m³
